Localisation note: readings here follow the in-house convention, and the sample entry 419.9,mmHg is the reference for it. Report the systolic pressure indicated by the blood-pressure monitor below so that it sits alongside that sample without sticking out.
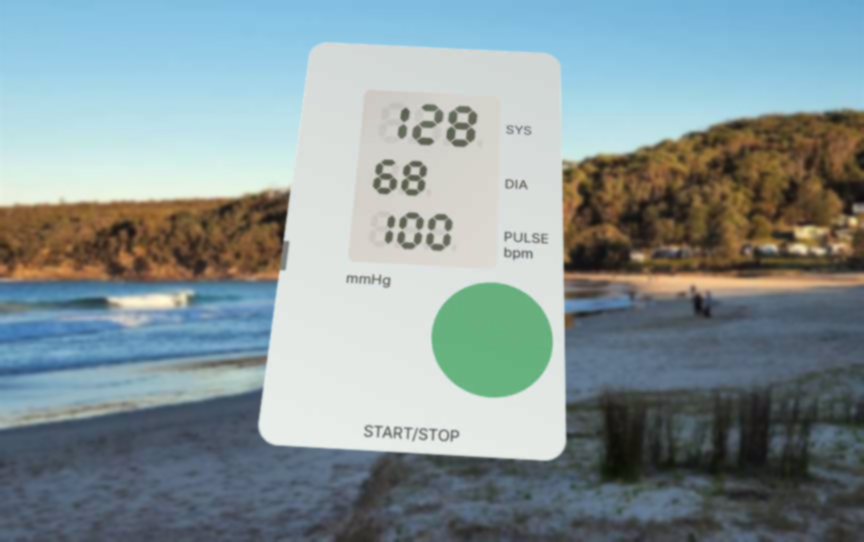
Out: 128,mmHg
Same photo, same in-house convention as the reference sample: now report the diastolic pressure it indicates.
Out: 68,mmHg
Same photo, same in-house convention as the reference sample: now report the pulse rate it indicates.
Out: 100,bpm
